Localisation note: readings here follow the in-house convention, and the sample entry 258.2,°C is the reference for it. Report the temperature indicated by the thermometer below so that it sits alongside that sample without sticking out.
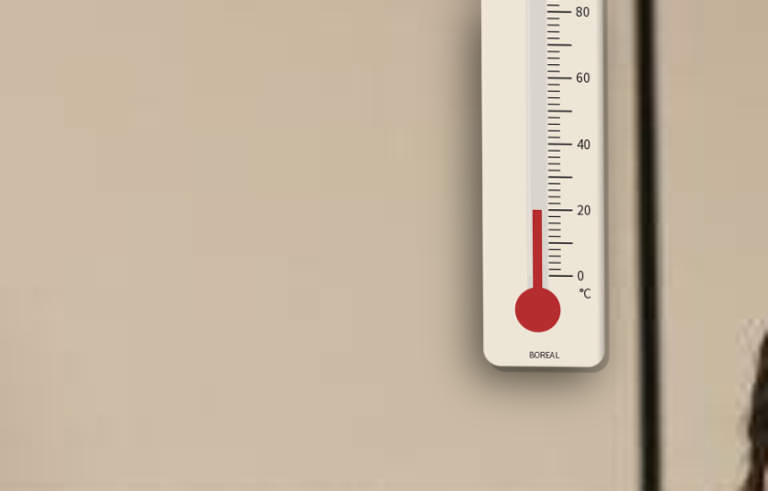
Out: 20,°C
